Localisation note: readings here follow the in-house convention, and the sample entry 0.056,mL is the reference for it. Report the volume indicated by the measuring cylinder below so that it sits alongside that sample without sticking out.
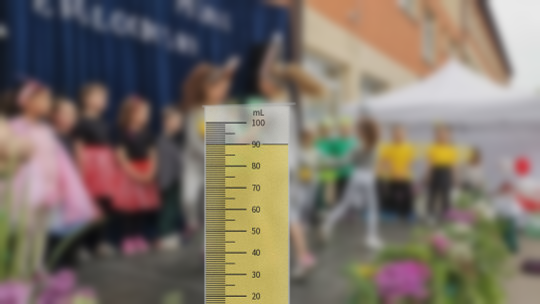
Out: 90,mL
